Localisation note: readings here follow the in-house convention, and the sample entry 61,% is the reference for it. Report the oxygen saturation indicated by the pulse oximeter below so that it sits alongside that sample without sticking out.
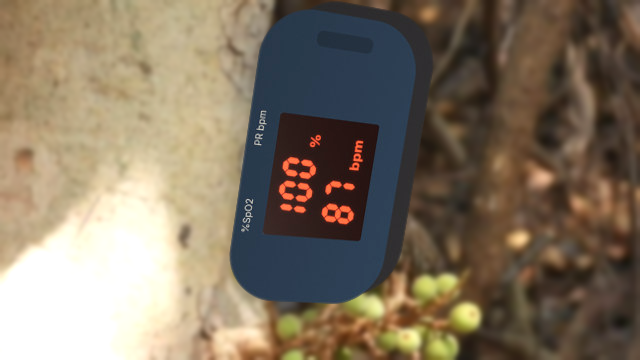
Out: 100,%
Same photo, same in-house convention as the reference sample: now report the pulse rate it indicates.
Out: 87,bpm
